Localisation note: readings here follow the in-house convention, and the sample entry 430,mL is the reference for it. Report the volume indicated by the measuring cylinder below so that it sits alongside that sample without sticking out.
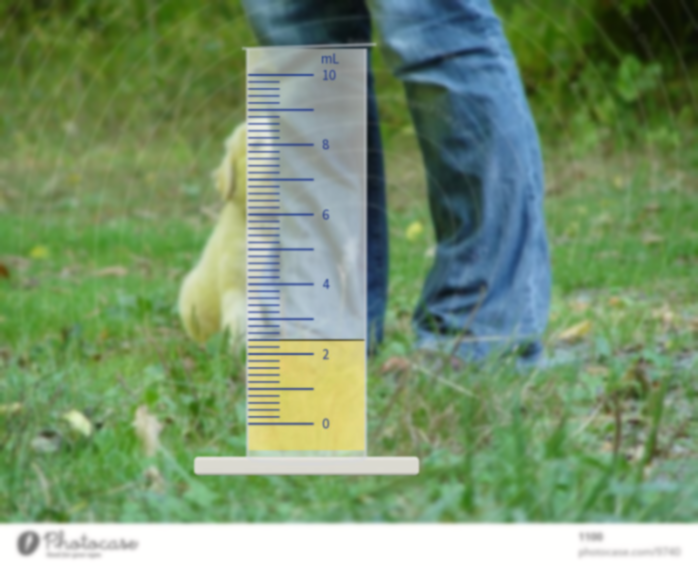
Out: 2.4,mL
